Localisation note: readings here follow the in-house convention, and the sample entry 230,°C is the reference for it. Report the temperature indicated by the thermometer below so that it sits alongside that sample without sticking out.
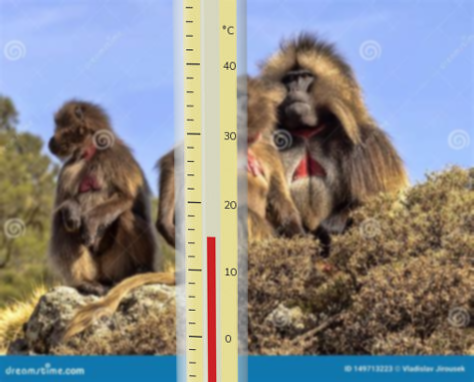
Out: 15,°C
